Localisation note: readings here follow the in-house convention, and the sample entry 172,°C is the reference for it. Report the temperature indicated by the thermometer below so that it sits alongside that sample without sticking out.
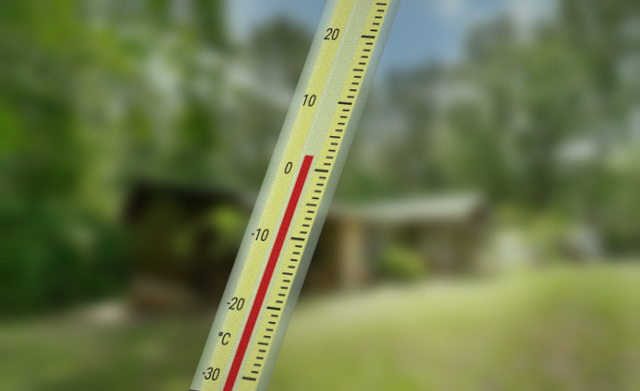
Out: 2,°C
